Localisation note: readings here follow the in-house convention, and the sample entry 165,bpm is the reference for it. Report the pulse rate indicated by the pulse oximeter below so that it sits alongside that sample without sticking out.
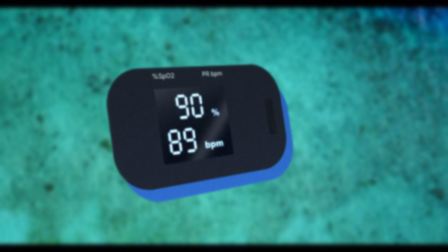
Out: 89,bpm
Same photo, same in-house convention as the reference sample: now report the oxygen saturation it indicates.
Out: 90,%
